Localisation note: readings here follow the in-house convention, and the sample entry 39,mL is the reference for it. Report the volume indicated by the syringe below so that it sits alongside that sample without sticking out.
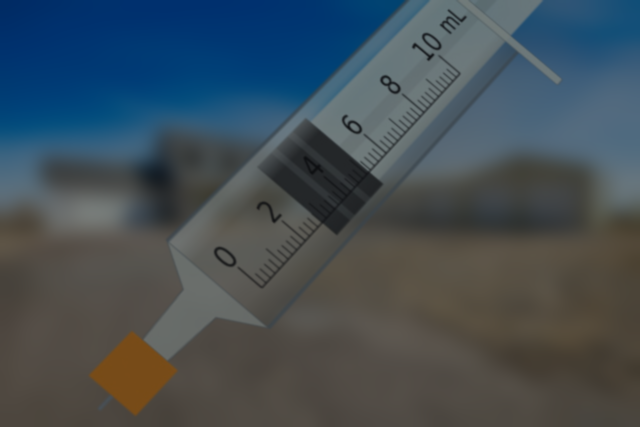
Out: 2.8,mL
